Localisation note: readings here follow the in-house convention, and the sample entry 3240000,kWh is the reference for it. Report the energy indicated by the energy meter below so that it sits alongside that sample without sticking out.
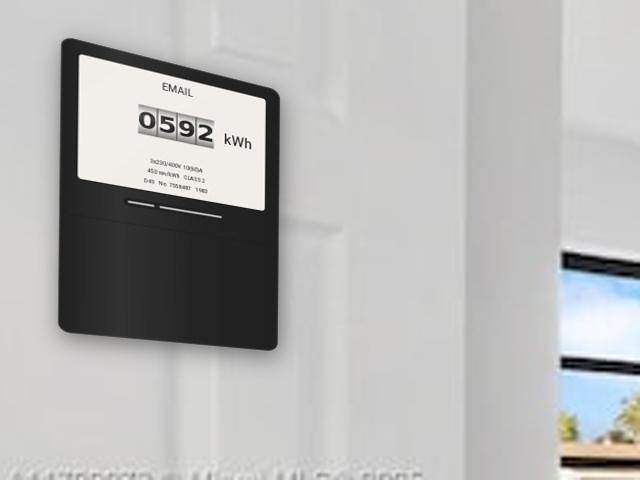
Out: 592,kWh
